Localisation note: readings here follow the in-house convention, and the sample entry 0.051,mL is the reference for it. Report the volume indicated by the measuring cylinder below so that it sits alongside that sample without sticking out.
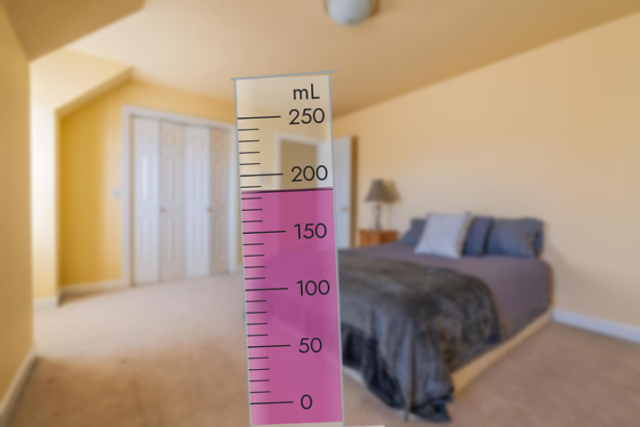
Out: 185,mL
